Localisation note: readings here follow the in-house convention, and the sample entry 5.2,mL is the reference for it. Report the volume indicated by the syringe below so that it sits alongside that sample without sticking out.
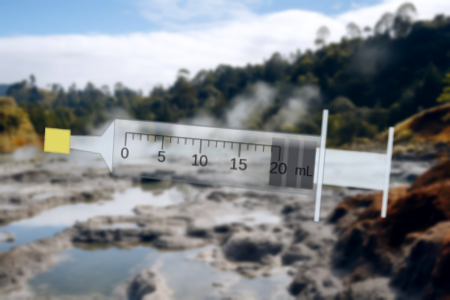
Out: 19,mL
